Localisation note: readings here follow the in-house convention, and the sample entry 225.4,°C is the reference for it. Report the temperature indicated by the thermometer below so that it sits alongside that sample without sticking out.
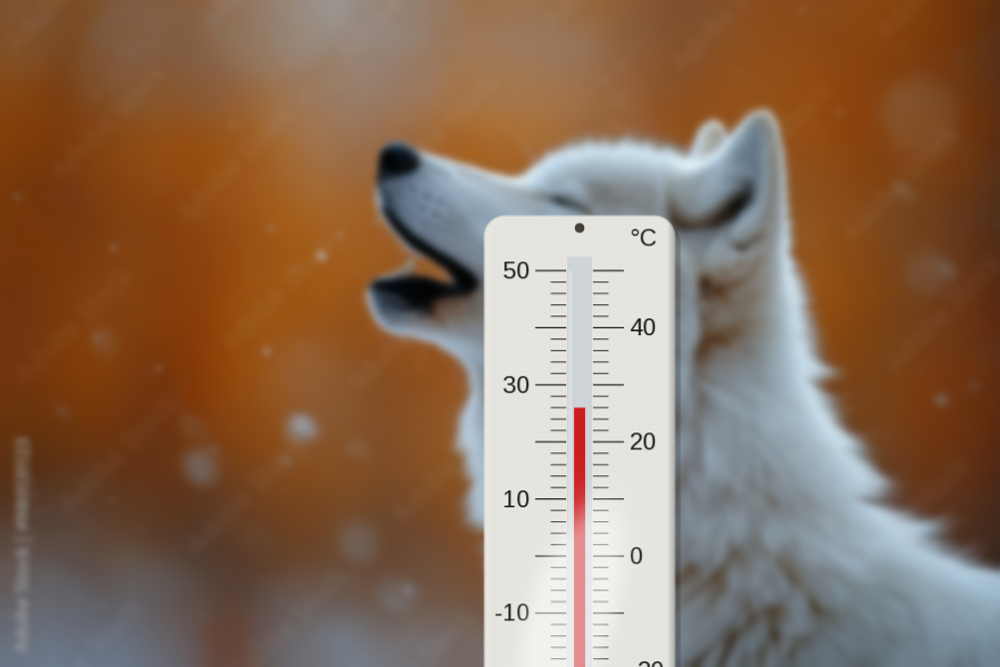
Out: 26,°C
